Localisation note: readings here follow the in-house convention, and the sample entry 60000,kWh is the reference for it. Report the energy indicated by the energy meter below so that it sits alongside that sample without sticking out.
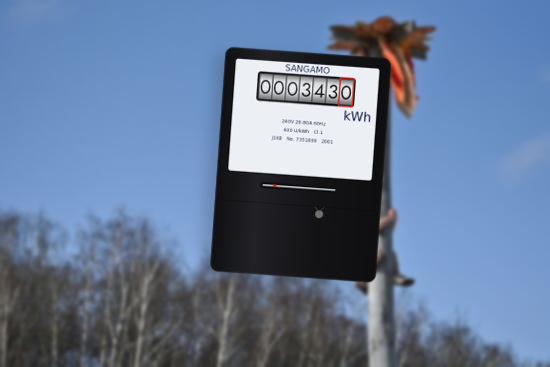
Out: 343.0,kWh
